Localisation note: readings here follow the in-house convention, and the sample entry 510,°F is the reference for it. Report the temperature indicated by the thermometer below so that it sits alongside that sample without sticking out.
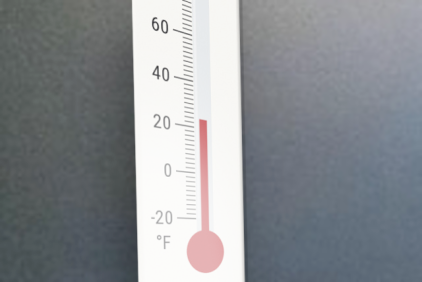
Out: 24,°F
